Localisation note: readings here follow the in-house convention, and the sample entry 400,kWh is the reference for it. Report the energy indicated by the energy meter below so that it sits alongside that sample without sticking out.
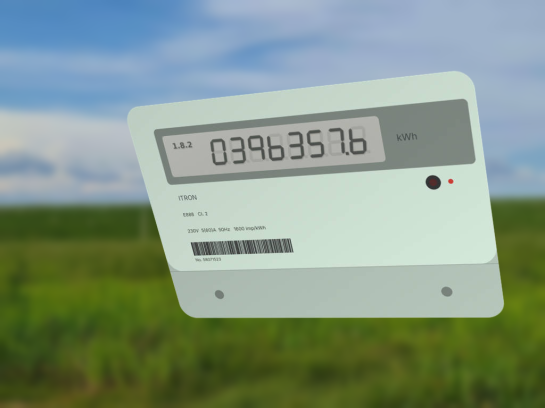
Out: 396357.6,kWh
